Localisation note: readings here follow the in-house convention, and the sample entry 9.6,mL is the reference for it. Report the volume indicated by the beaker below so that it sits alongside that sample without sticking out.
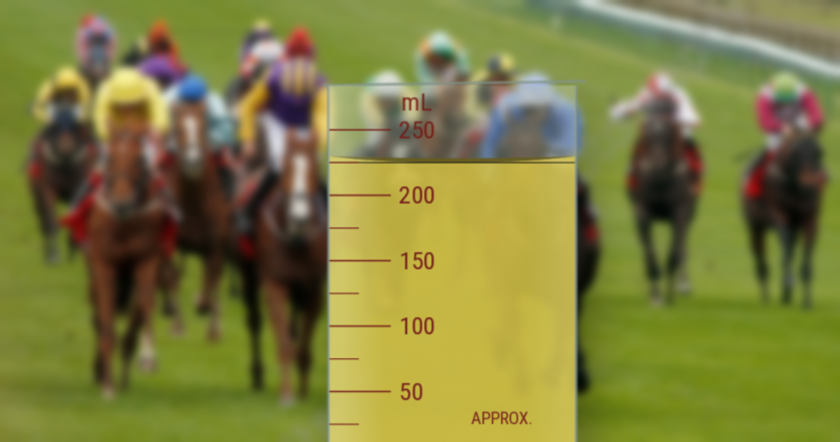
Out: 225,mL
